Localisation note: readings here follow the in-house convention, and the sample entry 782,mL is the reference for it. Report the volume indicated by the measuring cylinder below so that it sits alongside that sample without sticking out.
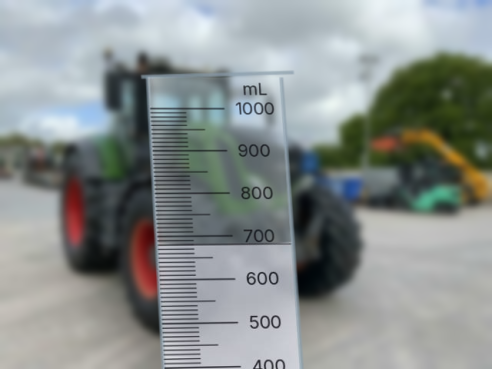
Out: 680,mL
